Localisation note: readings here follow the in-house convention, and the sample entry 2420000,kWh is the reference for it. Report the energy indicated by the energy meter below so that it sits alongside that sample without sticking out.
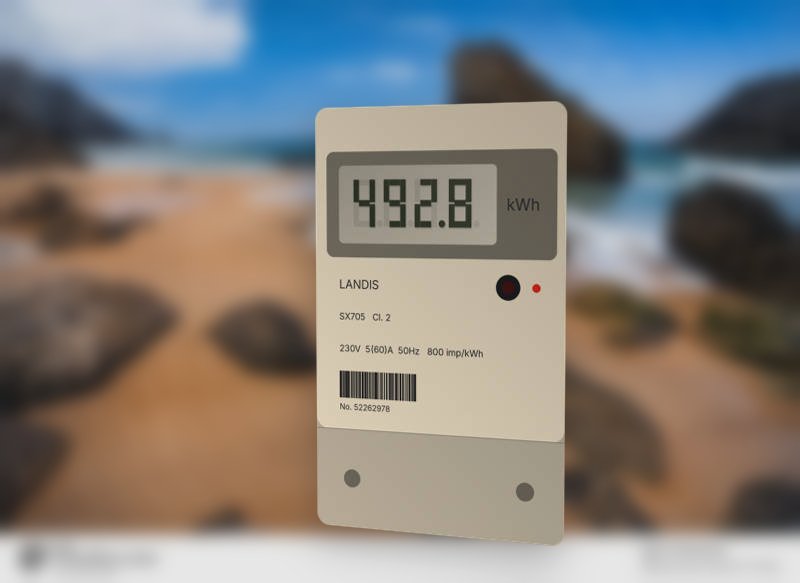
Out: 492.8,kWh
